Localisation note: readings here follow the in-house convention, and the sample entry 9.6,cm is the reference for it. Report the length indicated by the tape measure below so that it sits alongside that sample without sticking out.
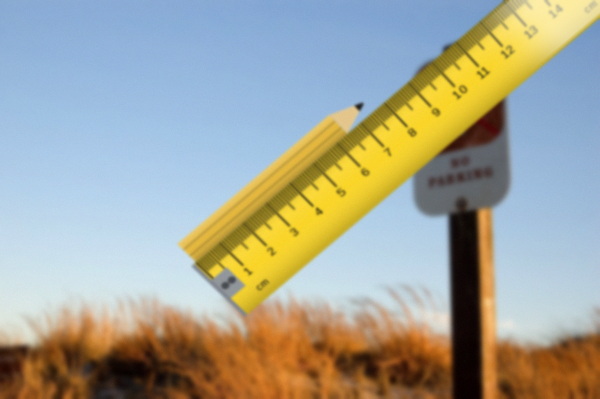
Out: 7.5,cm
